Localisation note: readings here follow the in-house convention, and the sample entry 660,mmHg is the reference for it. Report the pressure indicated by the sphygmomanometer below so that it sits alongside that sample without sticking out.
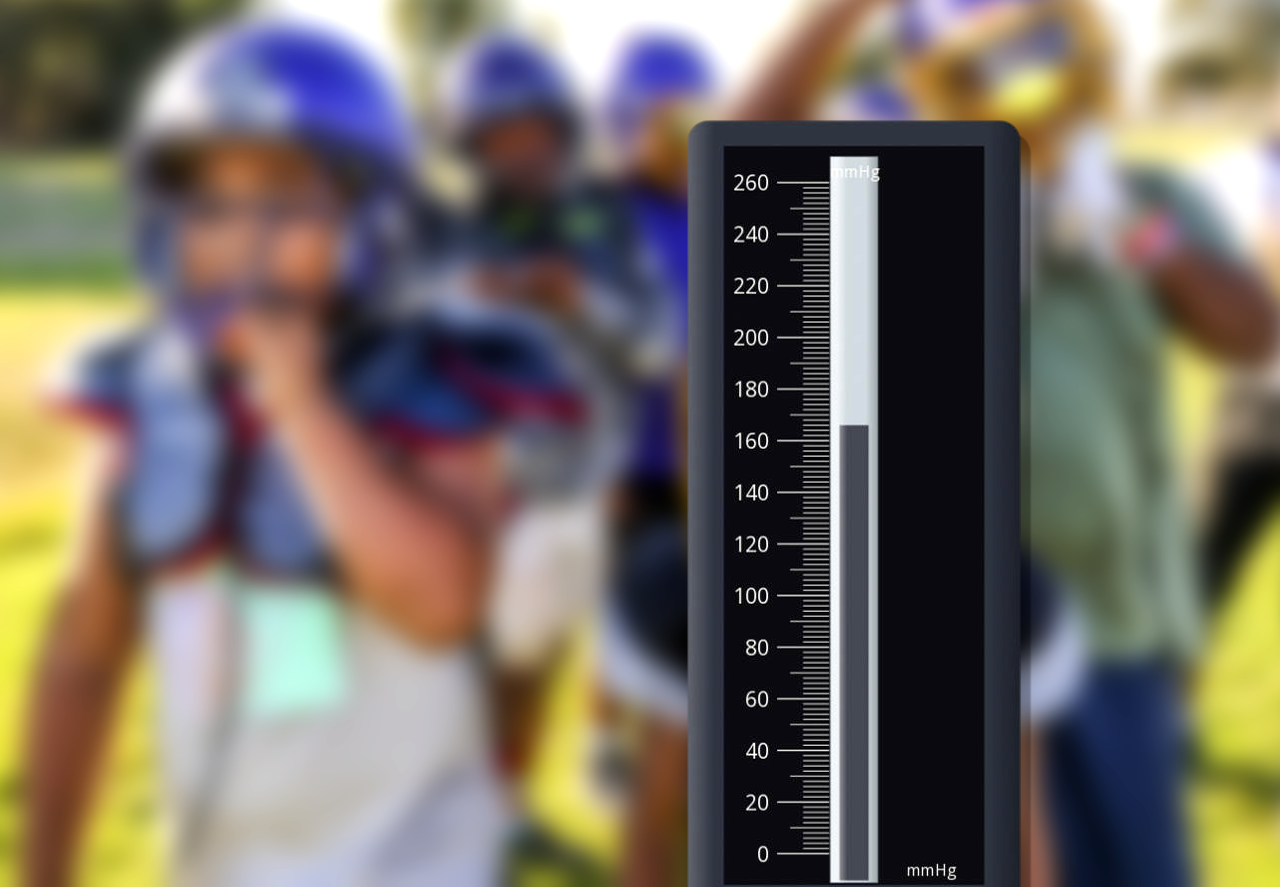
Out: 166,mmHg
